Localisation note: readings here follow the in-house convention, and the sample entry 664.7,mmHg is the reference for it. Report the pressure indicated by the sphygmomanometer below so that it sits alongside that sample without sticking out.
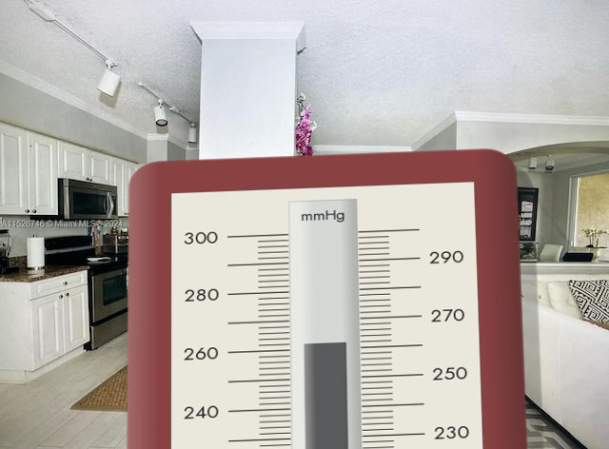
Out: 262,mmHg
